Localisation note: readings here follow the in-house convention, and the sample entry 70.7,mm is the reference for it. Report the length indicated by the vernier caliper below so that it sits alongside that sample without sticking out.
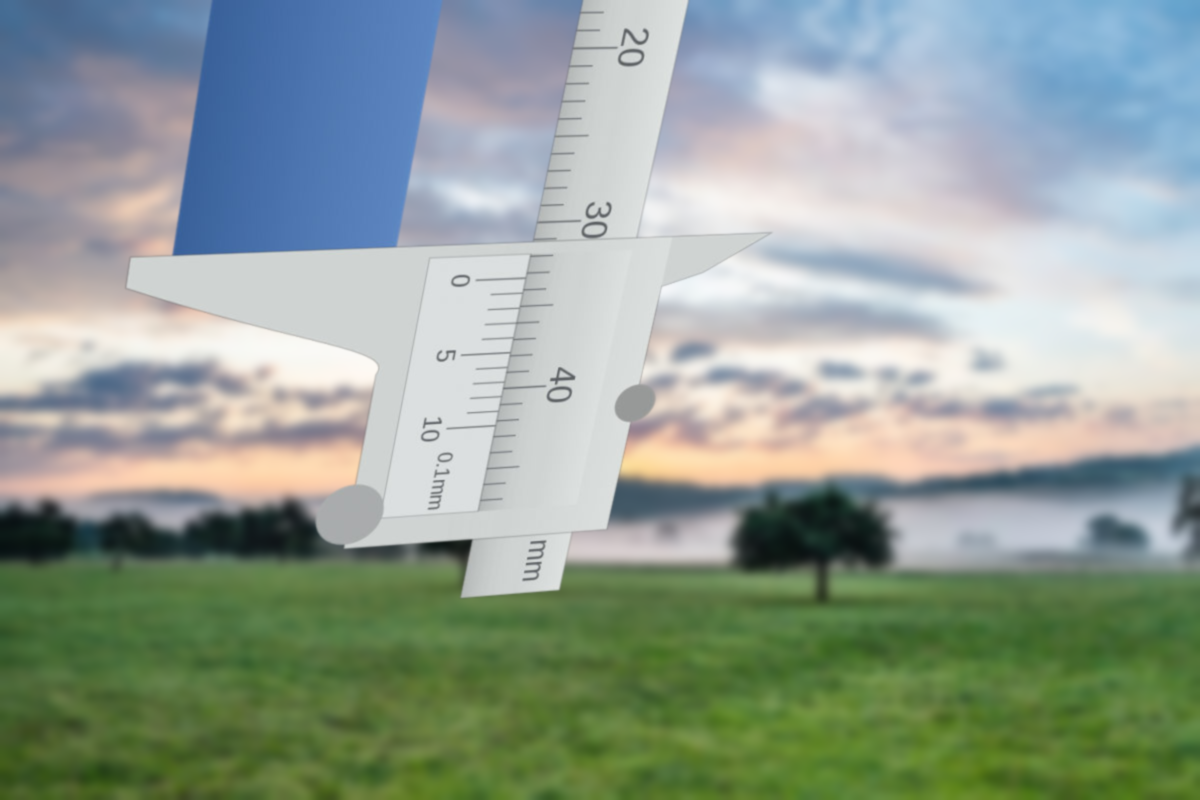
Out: 33.3,mm
